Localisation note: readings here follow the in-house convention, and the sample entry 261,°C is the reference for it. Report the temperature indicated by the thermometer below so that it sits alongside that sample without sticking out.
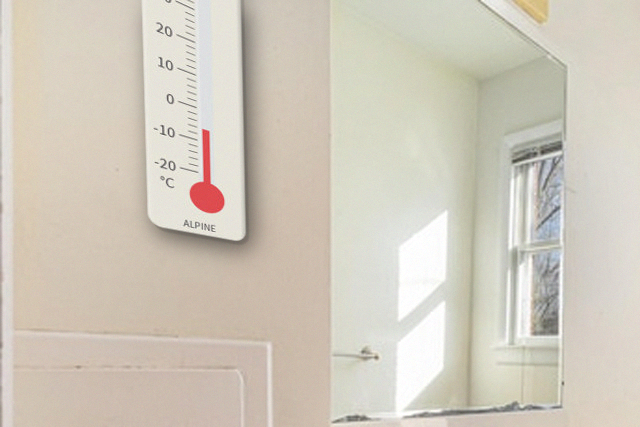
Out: -6,°C
